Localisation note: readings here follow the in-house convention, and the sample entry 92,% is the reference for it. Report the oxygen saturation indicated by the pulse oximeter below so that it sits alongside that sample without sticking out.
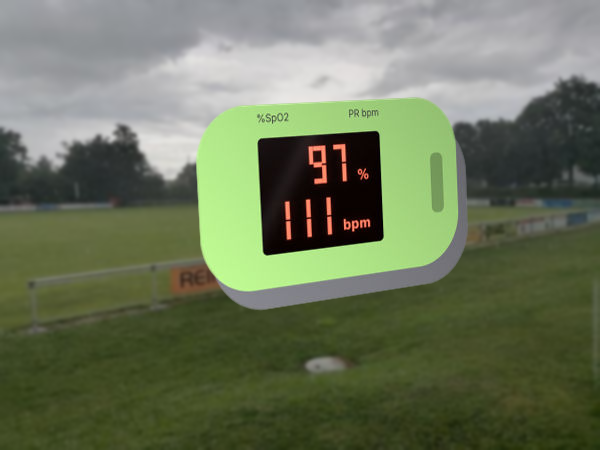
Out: 97,%
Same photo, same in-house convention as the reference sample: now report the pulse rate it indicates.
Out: 111,bpm
